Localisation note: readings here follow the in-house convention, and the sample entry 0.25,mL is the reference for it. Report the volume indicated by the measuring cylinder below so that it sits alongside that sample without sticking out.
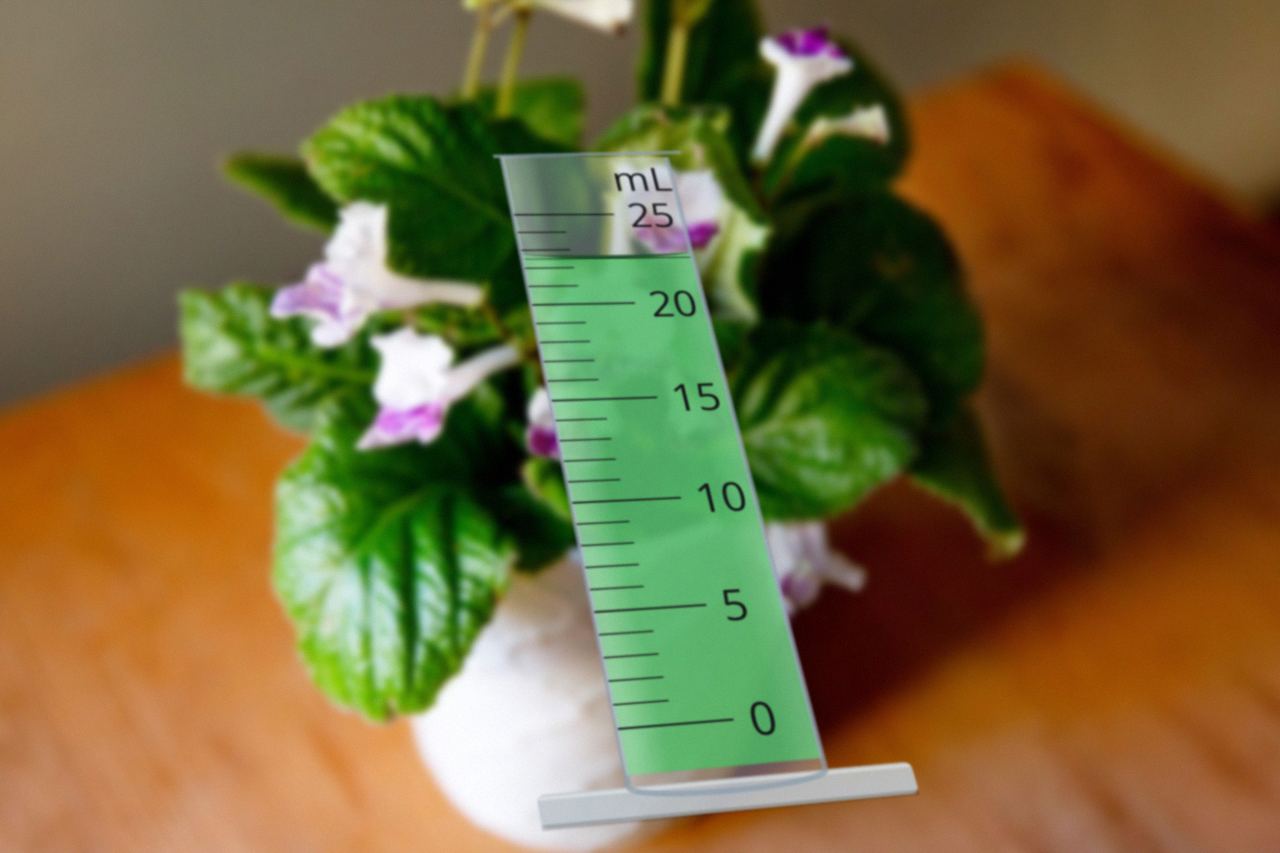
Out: 22.5,mL
